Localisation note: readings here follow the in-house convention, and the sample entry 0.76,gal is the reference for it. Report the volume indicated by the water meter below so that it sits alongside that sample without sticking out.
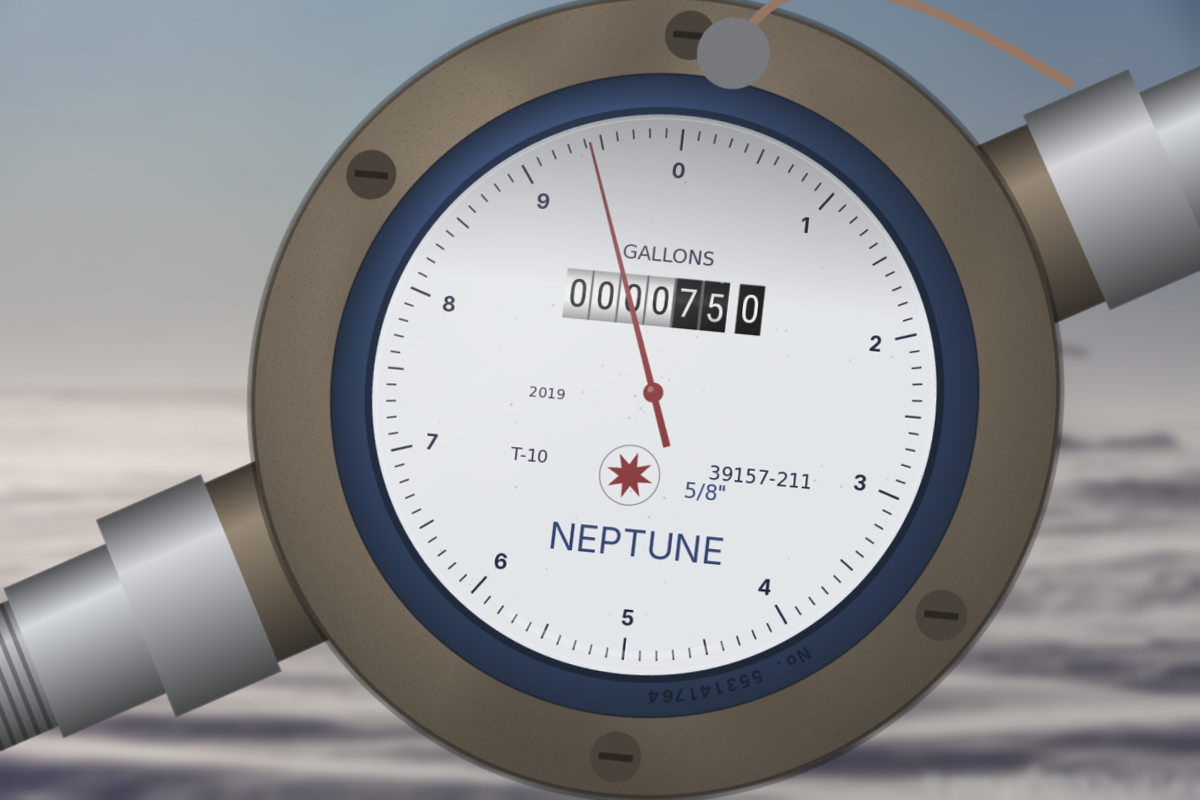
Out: 749.4,gal
